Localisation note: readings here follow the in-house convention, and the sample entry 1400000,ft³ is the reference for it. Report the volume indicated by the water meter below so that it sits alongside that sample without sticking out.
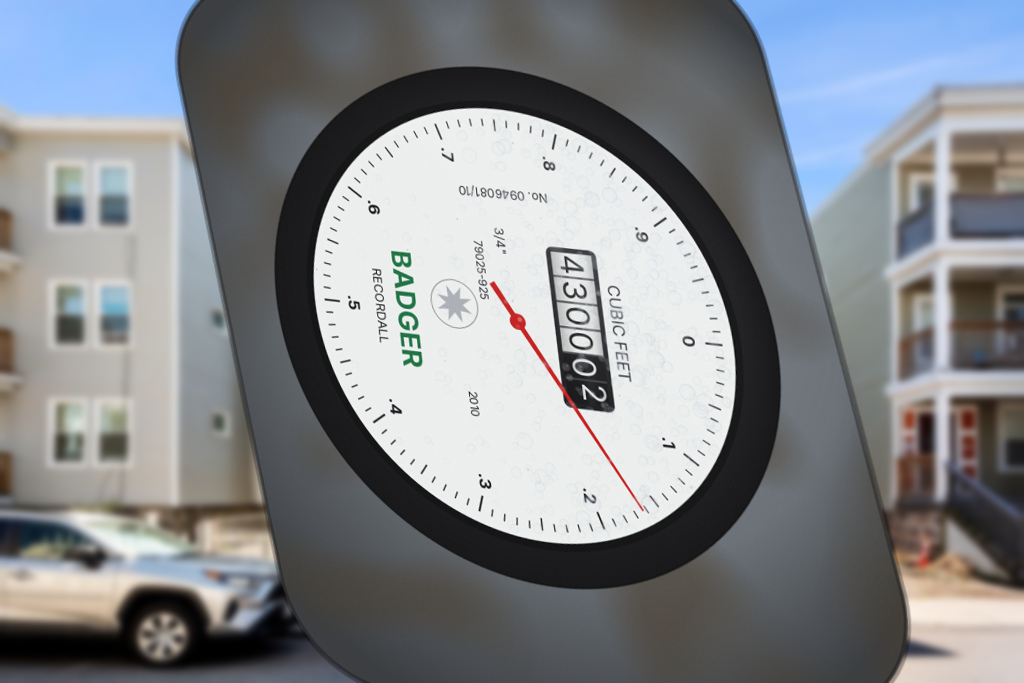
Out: 430002.16,ft³
